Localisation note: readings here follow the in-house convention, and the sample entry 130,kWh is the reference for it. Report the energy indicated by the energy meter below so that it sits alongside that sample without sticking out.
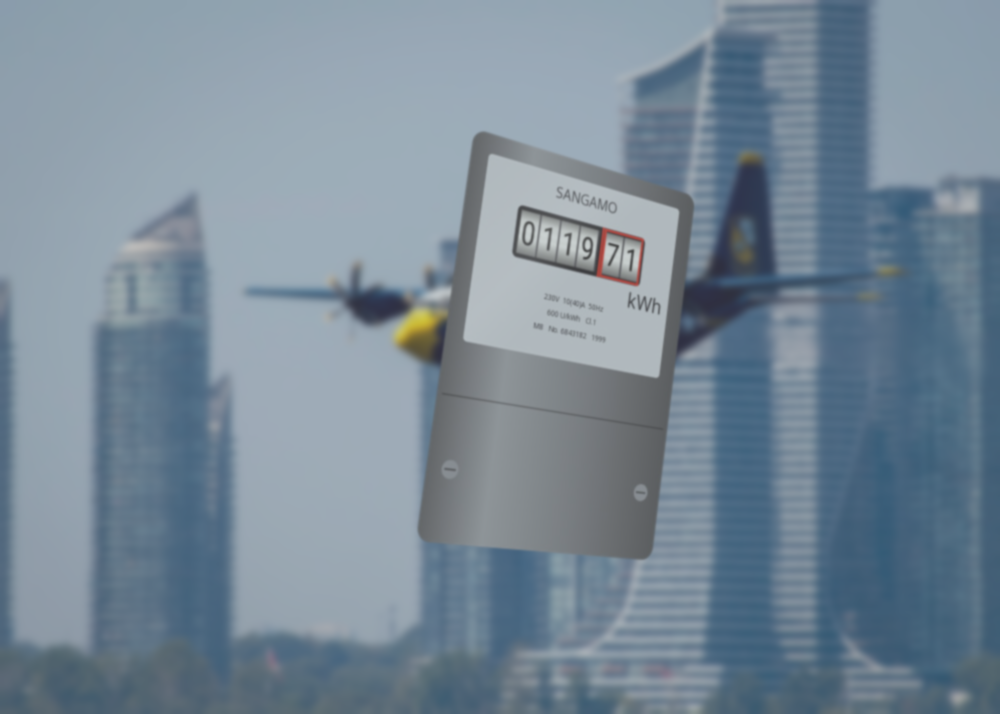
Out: 119.71,kWh
